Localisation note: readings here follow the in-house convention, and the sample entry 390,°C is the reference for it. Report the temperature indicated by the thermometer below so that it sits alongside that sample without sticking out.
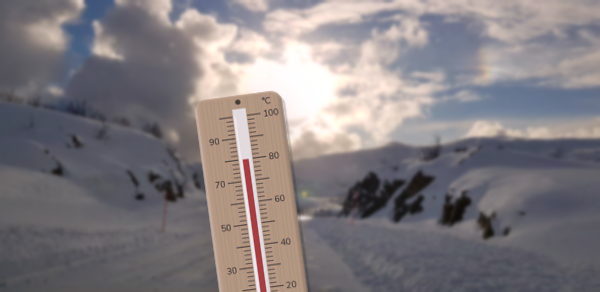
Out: 80,°C
